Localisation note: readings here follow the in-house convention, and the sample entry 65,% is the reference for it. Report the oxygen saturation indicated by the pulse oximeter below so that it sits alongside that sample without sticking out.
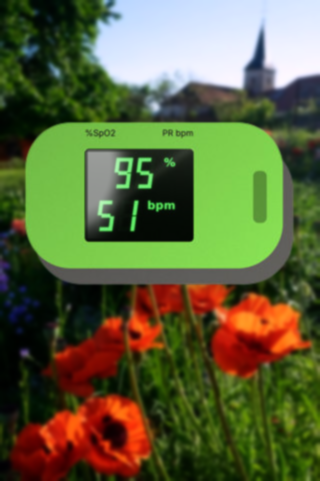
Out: 95,%
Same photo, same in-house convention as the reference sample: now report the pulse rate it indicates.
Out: 51,bpm
